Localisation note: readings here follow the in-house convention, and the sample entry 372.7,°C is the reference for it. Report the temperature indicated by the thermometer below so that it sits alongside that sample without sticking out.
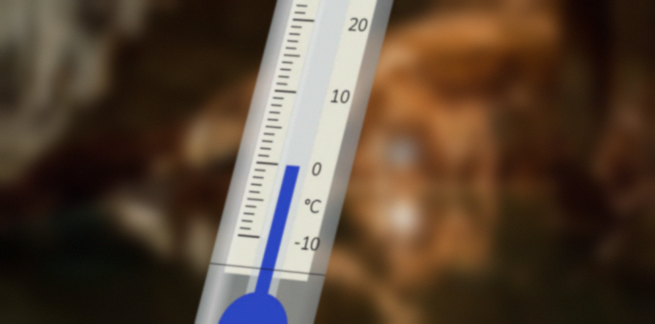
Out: 0,°C
